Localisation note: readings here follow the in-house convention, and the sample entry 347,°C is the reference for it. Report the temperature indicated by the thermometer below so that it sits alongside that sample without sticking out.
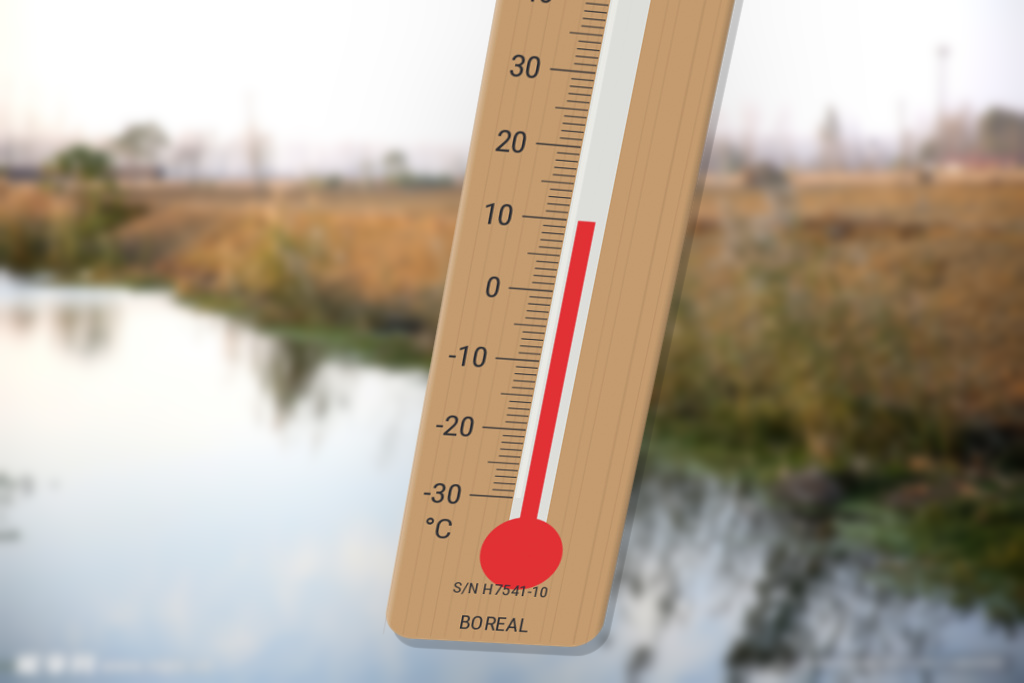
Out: 10,°C
